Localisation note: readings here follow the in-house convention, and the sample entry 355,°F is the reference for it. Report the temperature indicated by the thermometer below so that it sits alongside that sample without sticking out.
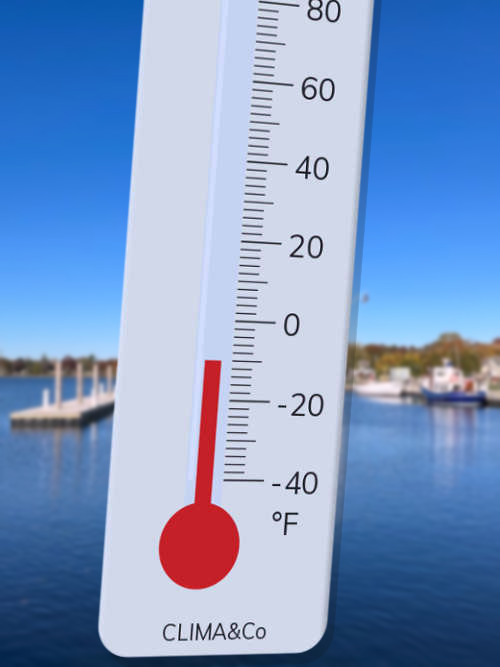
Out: -10,°F
